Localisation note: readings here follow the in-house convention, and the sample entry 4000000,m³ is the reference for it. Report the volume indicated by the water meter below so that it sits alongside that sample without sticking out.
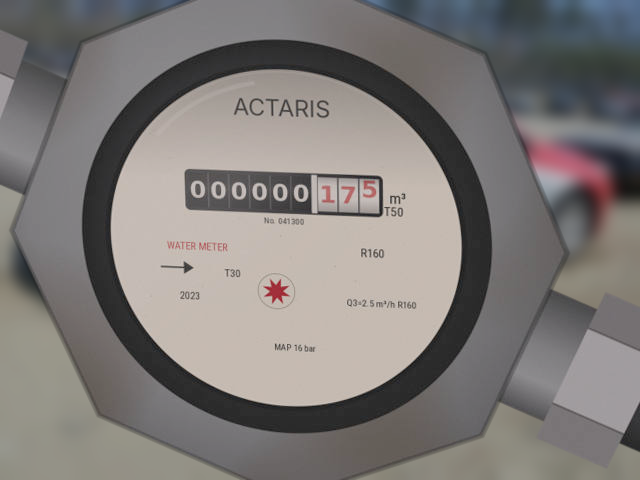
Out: 0.175,m³
